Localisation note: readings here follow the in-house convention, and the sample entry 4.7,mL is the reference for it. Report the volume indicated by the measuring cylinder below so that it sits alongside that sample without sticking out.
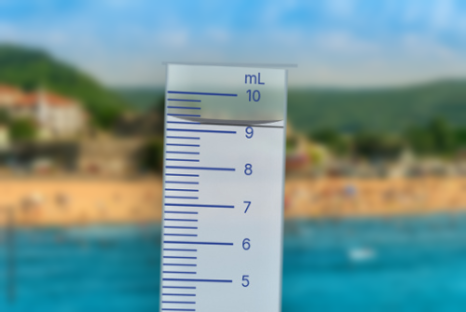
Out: 9.2,mL
